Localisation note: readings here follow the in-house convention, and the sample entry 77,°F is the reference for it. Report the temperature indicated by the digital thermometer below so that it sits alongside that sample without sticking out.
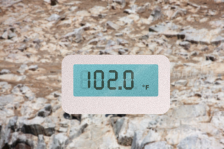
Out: 102.0,°F
